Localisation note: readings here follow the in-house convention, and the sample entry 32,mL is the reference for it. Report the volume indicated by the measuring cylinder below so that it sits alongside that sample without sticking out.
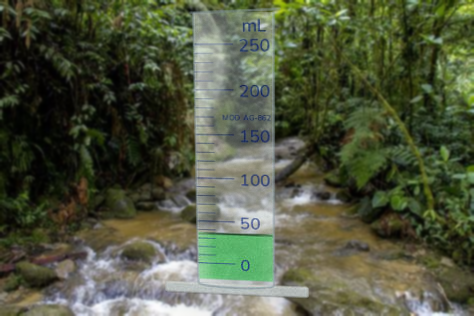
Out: 35,mL
